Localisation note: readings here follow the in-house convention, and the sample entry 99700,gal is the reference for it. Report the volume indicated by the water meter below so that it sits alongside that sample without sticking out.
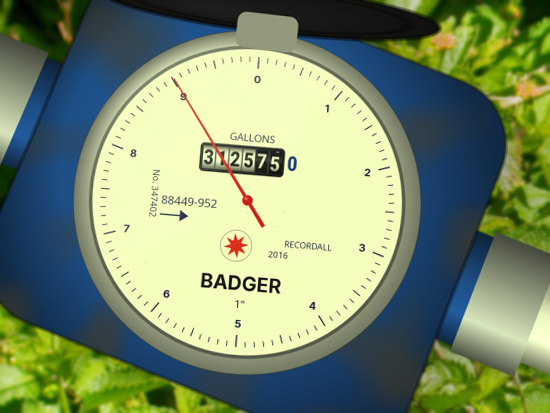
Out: 3125749.0,gal
